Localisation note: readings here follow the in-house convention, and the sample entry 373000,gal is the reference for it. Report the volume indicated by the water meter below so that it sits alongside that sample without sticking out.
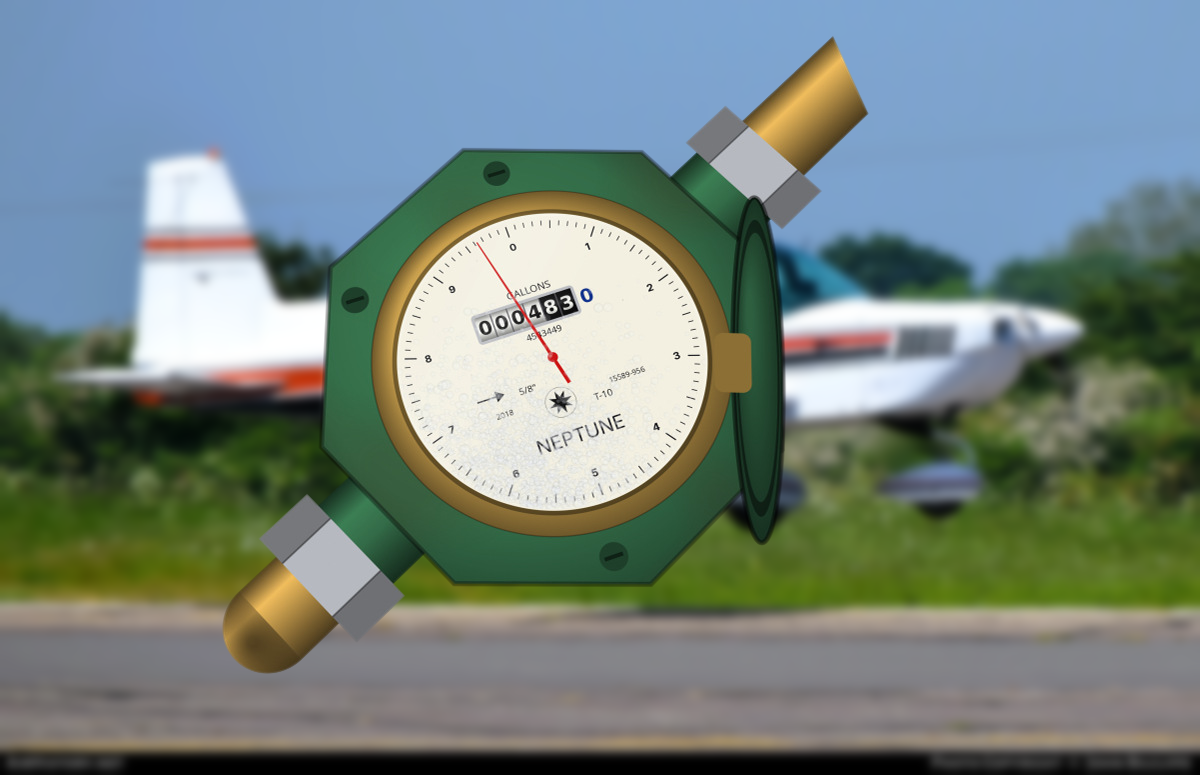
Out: 4829.6,gal
